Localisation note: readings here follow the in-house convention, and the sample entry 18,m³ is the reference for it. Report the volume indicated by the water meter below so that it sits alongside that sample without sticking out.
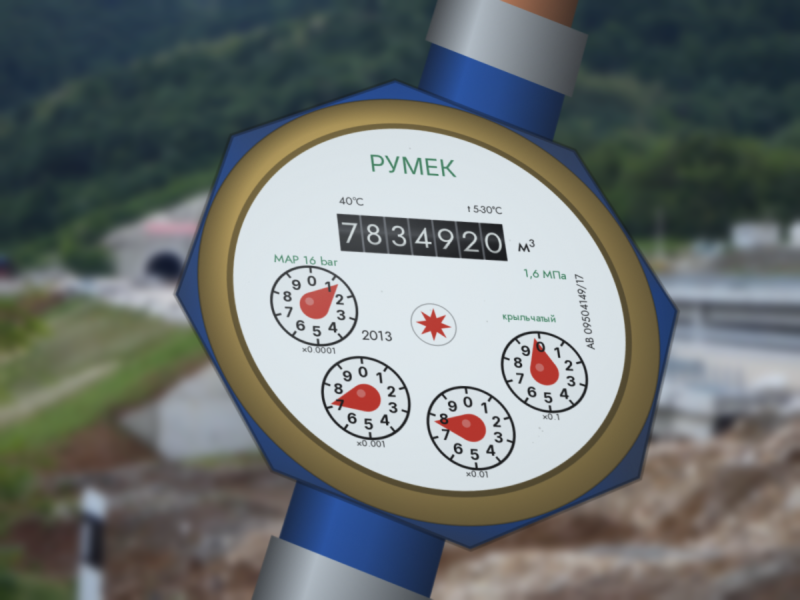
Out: 7834919.9771,m³
